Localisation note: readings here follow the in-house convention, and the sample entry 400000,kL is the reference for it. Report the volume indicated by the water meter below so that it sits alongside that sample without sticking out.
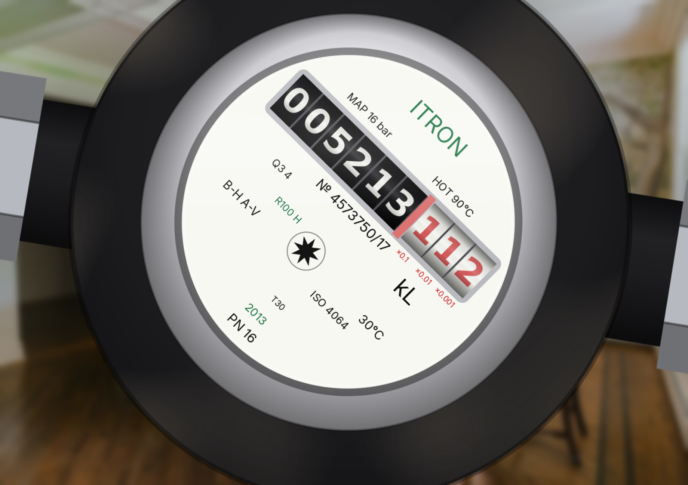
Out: 5213.112,kL
